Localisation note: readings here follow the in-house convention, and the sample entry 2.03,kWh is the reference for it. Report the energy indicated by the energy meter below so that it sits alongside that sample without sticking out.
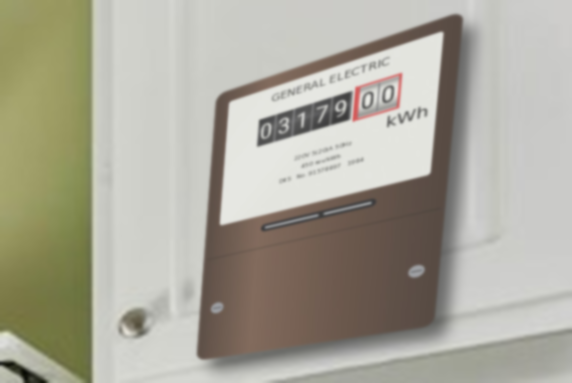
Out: 3179.00,kWh
